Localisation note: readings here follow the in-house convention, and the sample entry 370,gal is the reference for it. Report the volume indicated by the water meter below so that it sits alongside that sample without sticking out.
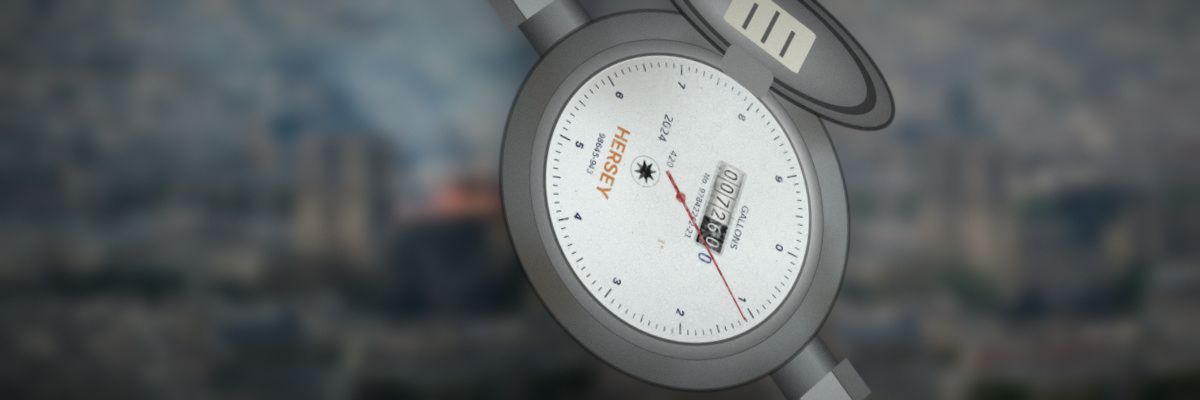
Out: 72601.1,gal
